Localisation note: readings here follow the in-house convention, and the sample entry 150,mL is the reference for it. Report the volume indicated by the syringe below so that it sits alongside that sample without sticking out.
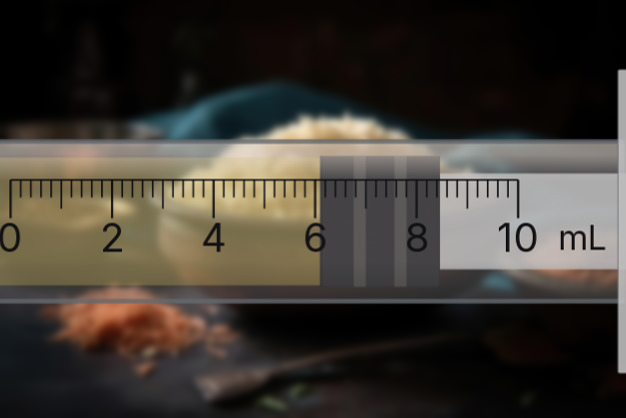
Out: 6.1,mL
